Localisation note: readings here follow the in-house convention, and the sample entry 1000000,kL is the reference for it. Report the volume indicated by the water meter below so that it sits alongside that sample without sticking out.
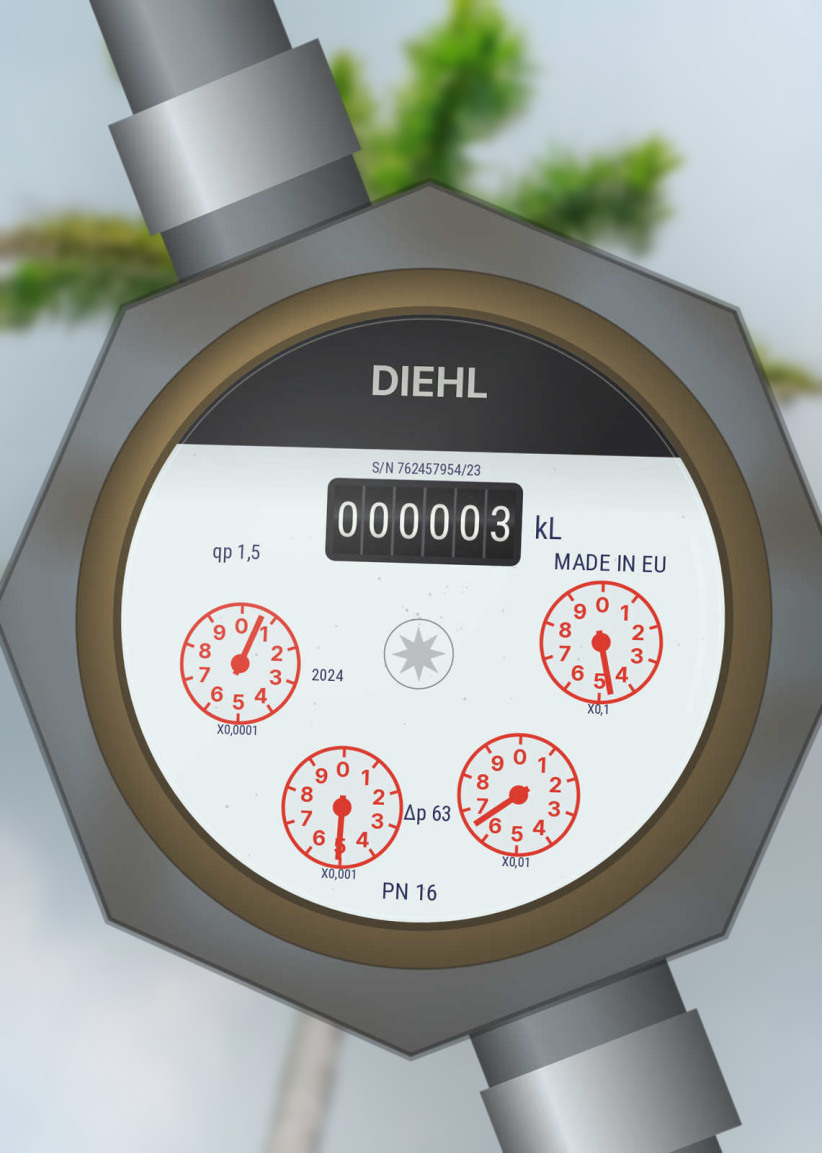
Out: 3.4650,kL
